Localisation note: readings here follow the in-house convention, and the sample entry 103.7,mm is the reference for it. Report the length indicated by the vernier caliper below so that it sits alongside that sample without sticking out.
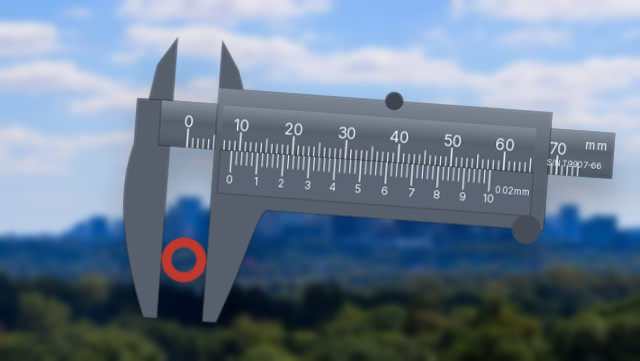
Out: 8.5,mm
